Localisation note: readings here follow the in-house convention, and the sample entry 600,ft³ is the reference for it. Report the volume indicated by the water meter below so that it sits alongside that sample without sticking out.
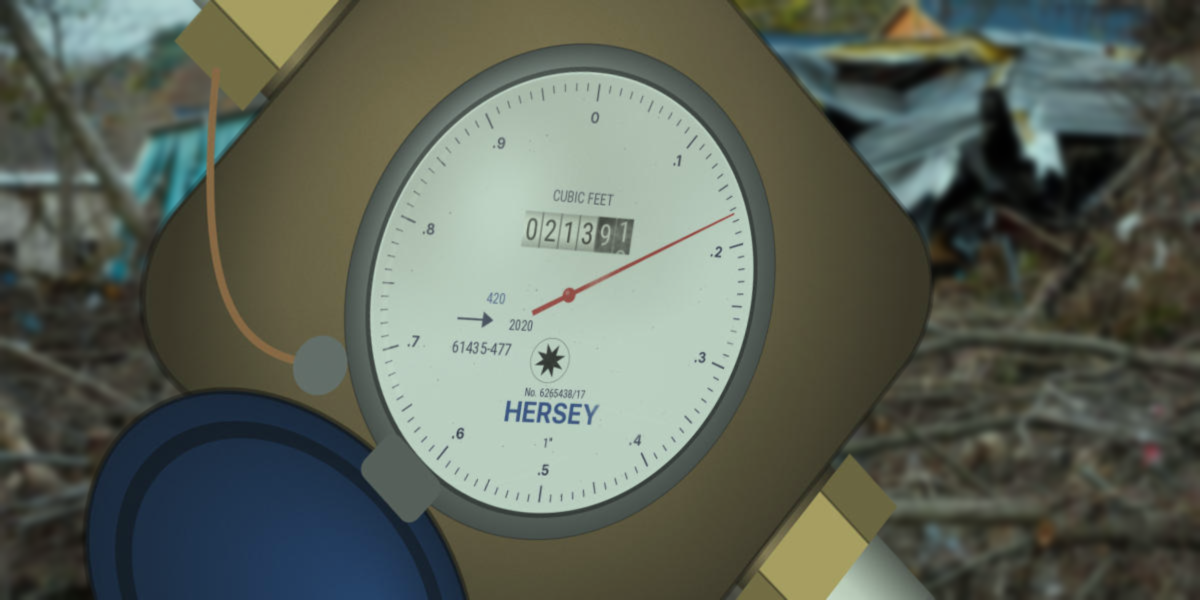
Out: 21391.17,ft³
